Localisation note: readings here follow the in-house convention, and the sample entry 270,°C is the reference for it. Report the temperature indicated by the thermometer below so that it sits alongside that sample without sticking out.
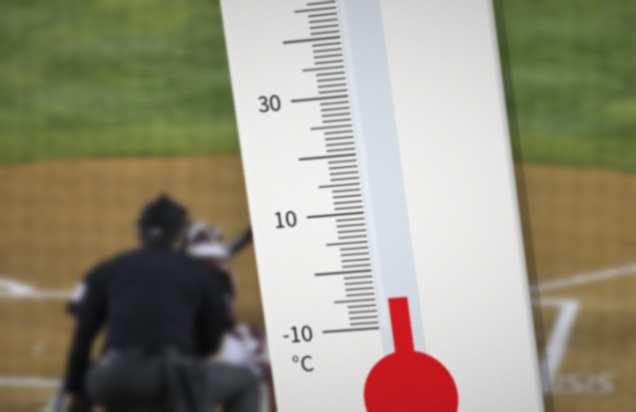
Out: -5,°C
